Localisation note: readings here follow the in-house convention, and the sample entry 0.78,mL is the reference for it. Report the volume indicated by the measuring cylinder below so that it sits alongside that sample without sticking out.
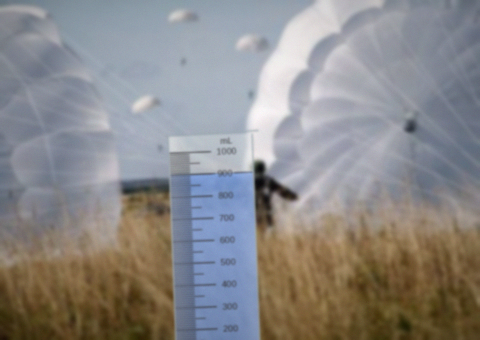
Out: 900,mL
